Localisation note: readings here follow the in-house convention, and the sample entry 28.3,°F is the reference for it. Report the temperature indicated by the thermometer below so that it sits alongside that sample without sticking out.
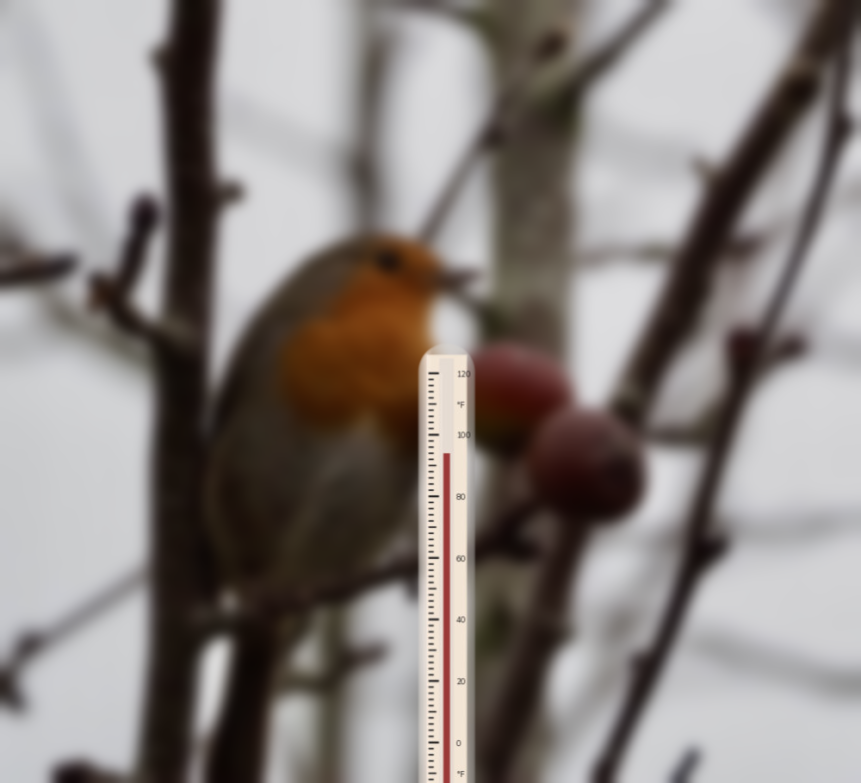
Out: 94,°F
